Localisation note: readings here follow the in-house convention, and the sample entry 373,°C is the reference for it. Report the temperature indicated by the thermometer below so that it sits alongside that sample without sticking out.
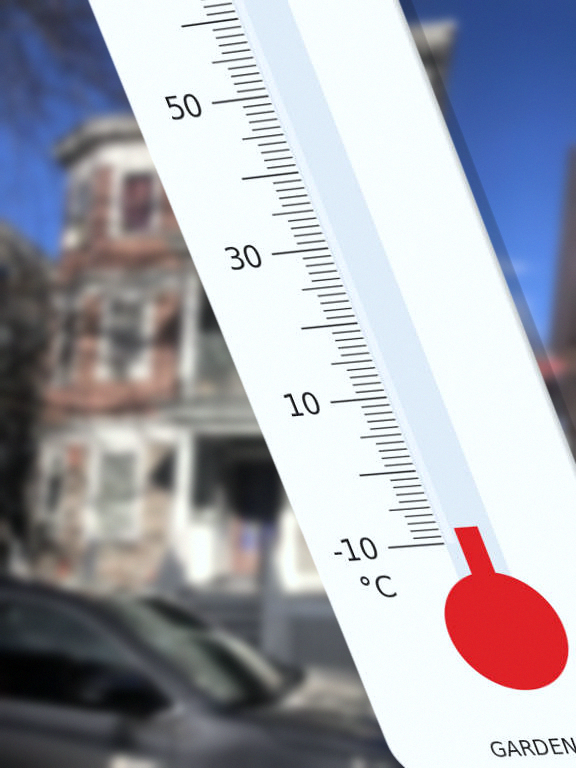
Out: -8,°C
